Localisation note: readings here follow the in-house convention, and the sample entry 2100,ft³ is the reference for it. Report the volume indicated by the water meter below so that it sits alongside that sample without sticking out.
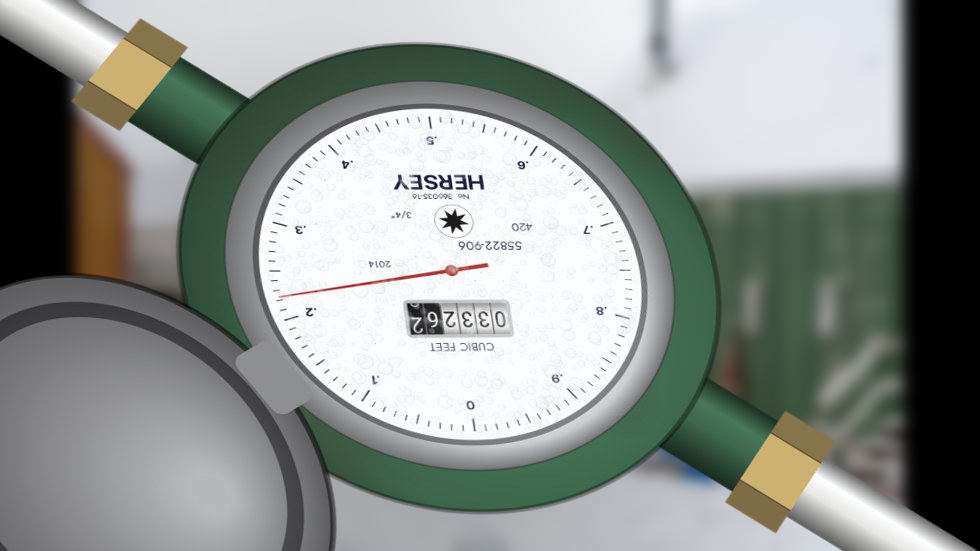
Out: 33262.22,ft³
